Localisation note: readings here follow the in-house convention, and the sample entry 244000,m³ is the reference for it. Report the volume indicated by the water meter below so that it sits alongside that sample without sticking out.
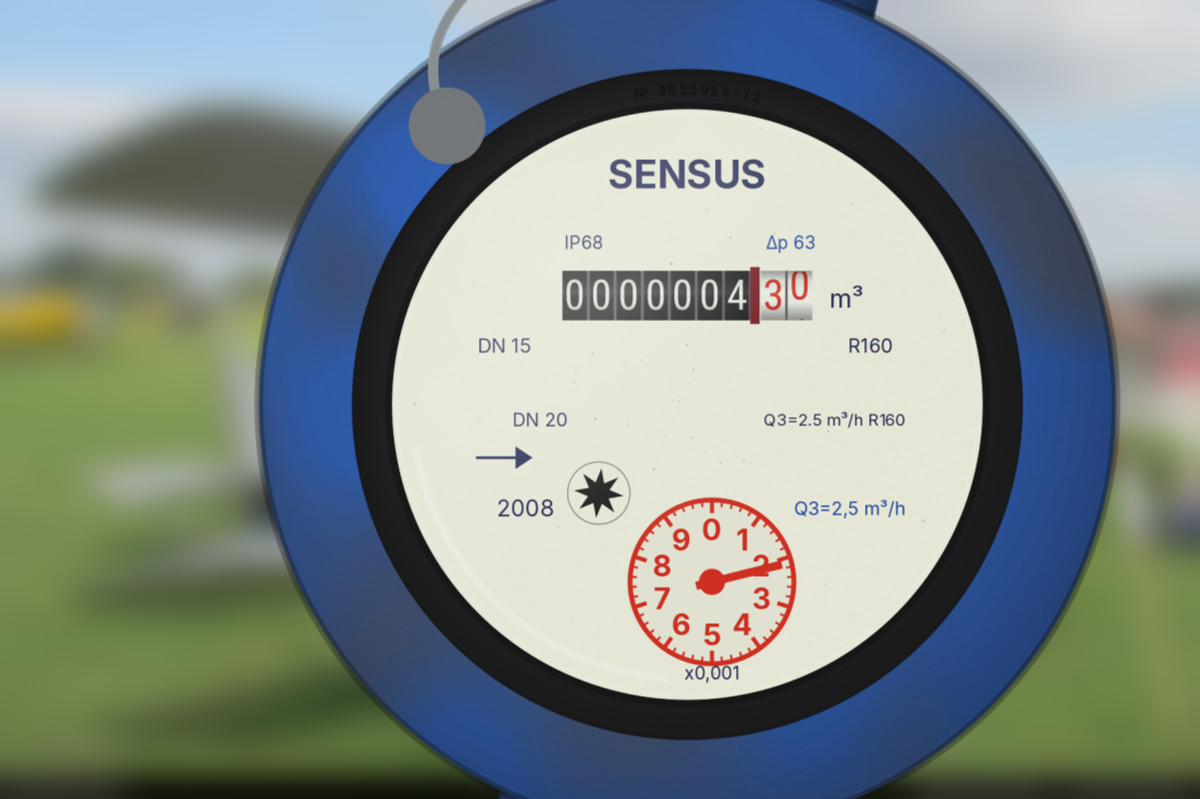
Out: 4.302,m³
